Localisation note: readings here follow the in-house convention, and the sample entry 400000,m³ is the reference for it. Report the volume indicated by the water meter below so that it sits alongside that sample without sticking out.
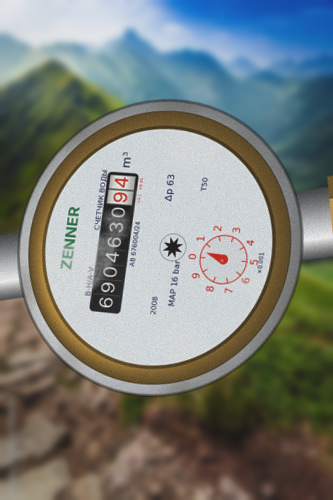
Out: 6904630.940,m³
